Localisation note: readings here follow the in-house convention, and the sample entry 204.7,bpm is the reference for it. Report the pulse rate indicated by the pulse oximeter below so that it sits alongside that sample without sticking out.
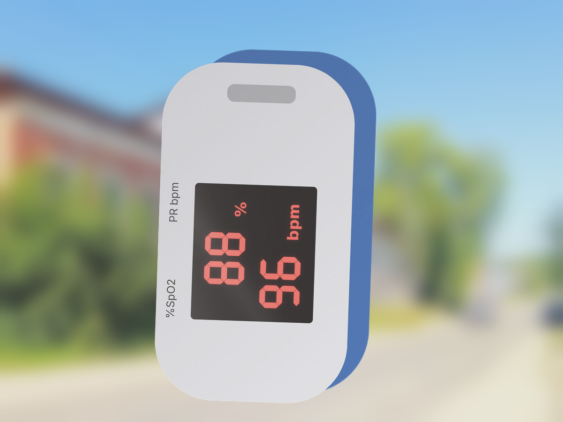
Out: 96,bpm
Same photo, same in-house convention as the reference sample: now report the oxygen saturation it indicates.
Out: 88,%
